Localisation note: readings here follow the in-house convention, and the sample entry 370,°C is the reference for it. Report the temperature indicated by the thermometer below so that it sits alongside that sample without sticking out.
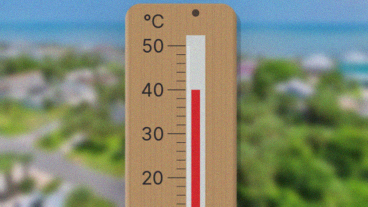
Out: 40,°C
